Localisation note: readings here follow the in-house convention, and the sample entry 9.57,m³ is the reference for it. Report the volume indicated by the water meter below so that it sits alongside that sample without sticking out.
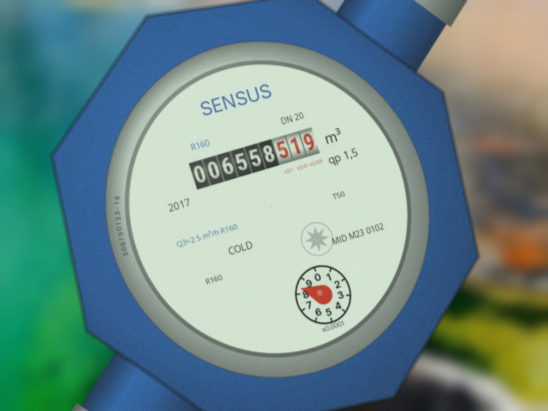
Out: 6558.5198,m³
